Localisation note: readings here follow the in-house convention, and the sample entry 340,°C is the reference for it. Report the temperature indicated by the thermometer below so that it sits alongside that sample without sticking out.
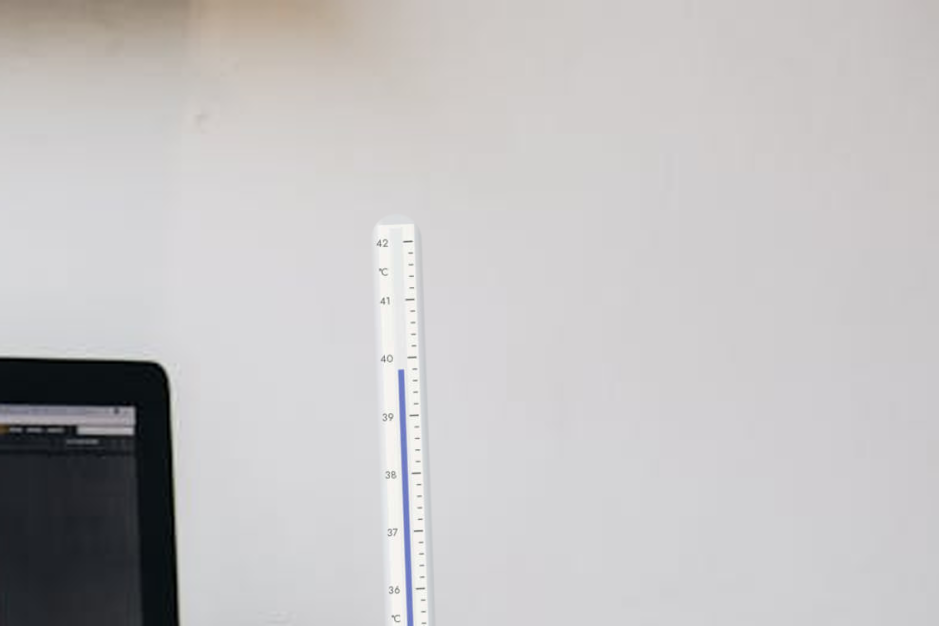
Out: 39.8,°C
